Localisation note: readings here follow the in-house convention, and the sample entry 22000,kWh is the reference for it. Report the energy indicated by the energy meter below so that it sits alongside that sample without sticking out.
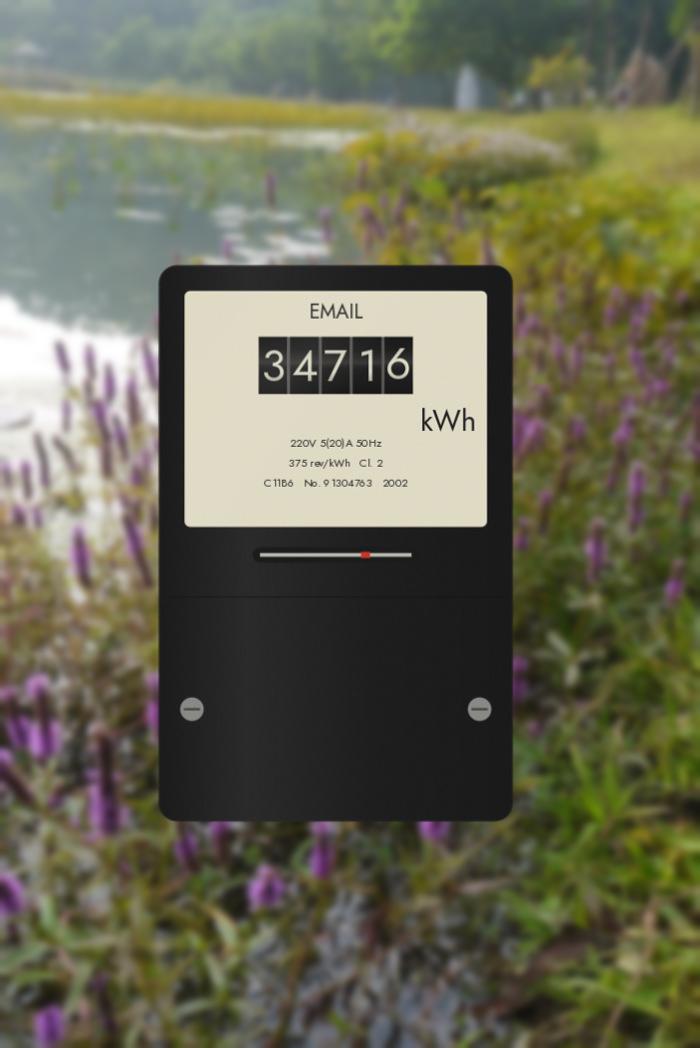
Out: 34716,kWh
